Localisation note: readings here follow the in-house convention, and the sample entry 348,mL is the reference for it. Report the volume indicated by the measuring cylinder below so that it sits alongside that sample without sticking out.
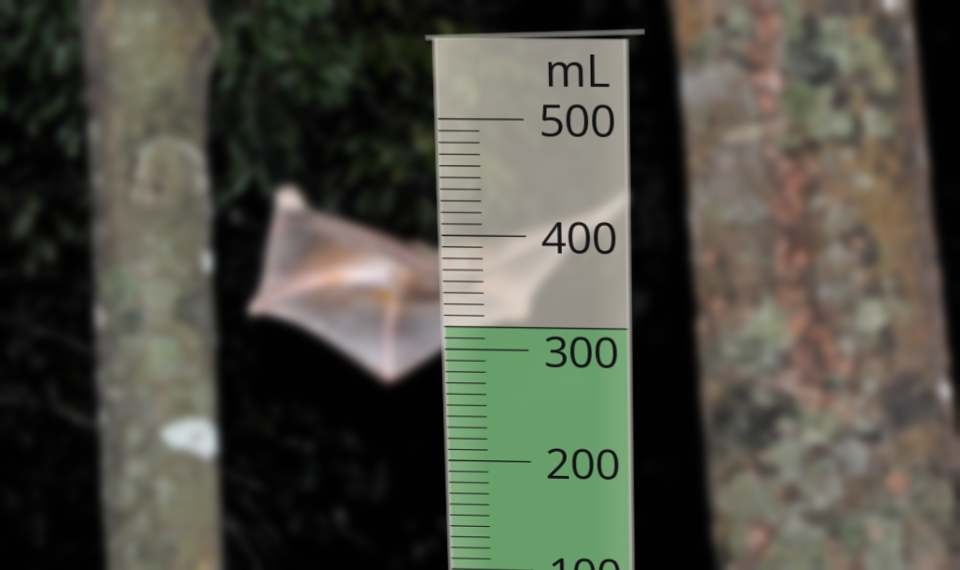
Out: 320,mL
